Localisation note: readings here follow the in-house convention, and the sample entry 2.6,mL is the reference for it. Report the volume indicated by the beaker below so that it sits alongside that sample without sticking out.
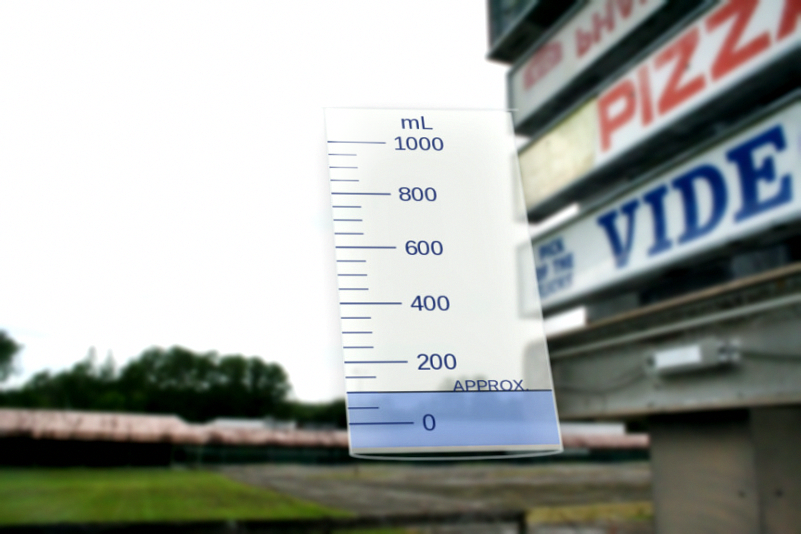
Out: 100,mL
